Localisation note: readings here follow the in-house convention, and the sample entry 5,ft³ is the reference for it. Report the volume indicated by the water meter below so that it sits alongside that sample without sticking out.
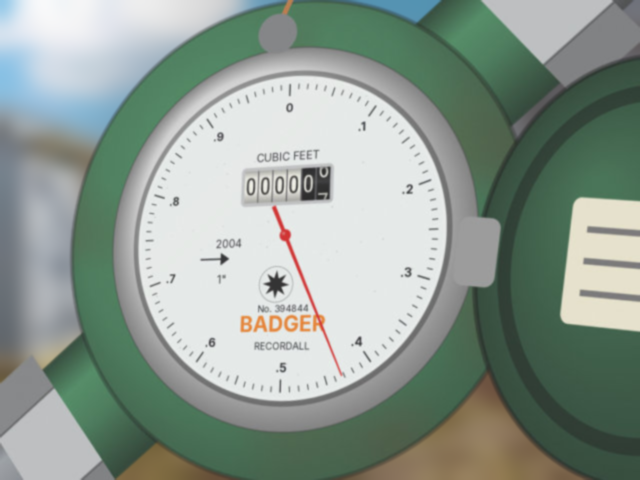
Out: 6.43,ft³
